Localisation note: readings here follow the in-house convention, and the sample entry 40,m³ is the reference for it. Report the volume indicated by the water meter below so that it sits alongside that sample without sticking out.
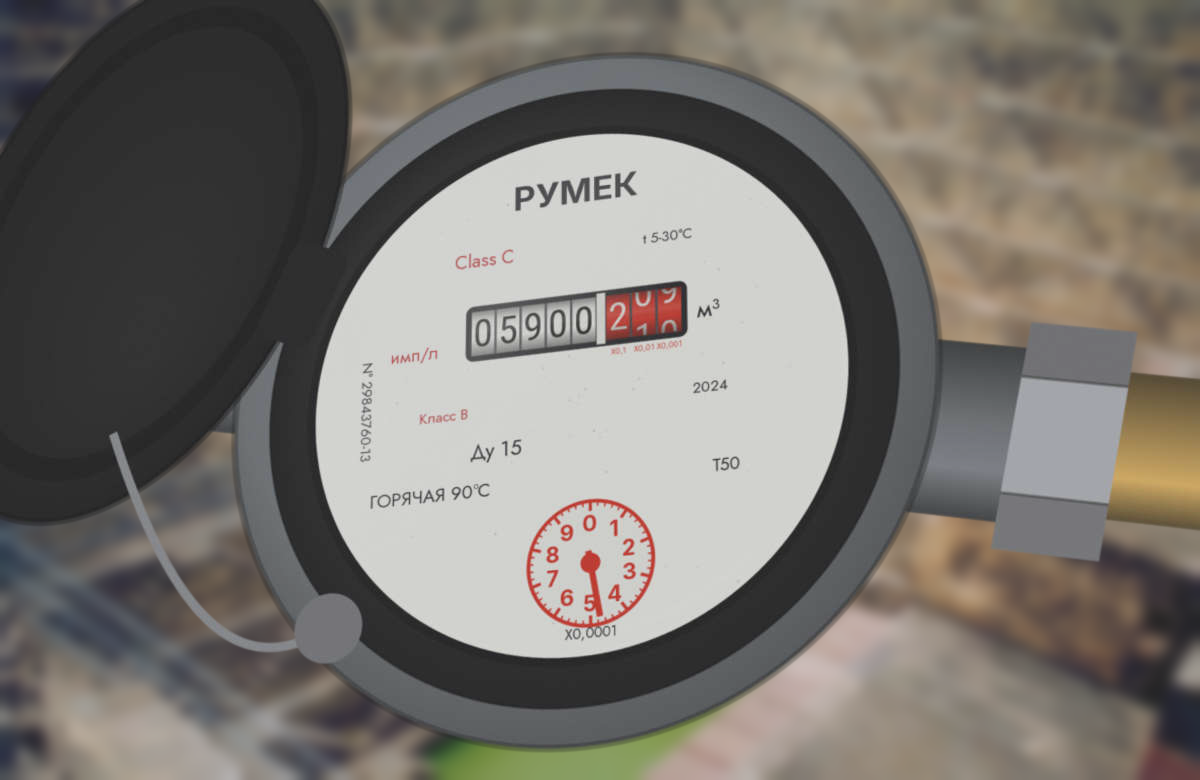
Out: 5900.2094,m³
